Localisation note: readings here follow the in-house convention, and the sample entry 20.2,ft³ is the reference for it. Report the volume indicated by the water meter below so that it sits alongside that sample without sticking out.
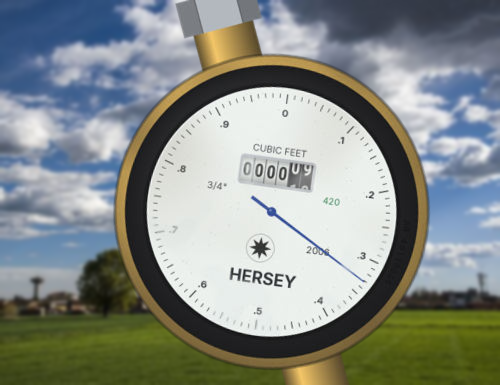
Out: 9.33,ft³
